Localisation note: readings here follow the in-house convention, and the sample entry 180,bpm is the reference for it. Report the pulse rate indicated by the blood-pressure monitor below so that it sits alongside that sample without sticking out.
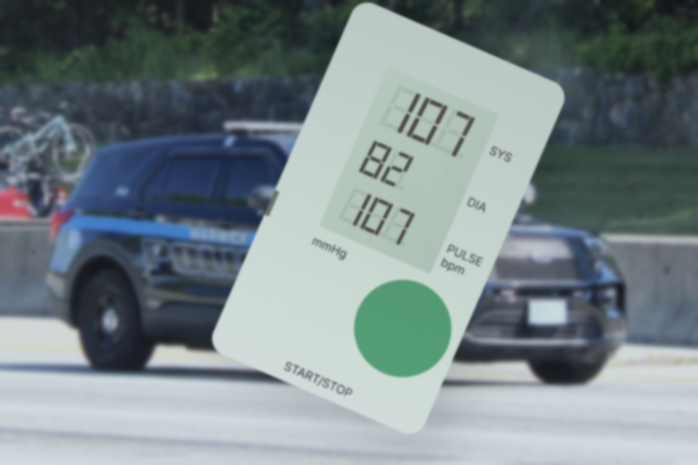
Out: 107,bpm
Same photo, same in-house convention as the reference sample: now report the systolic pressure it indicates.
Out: 107,mmHg
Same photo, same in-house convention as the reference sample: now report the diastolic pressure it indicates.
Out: 82,mmHg
